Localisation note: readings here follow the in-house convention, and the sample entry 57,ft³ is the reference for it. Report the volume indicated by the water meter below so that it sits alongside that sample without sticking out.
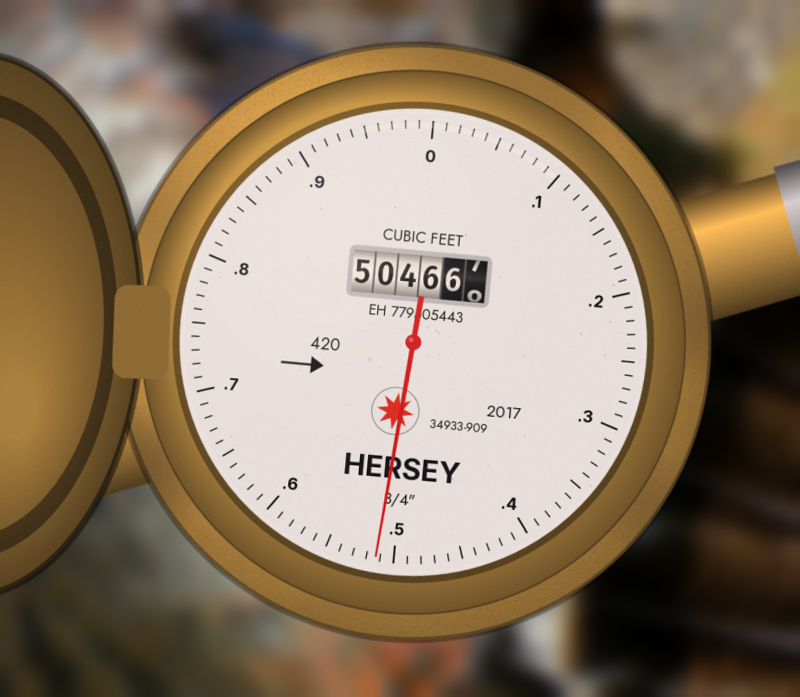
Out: 504667.51,ft³
